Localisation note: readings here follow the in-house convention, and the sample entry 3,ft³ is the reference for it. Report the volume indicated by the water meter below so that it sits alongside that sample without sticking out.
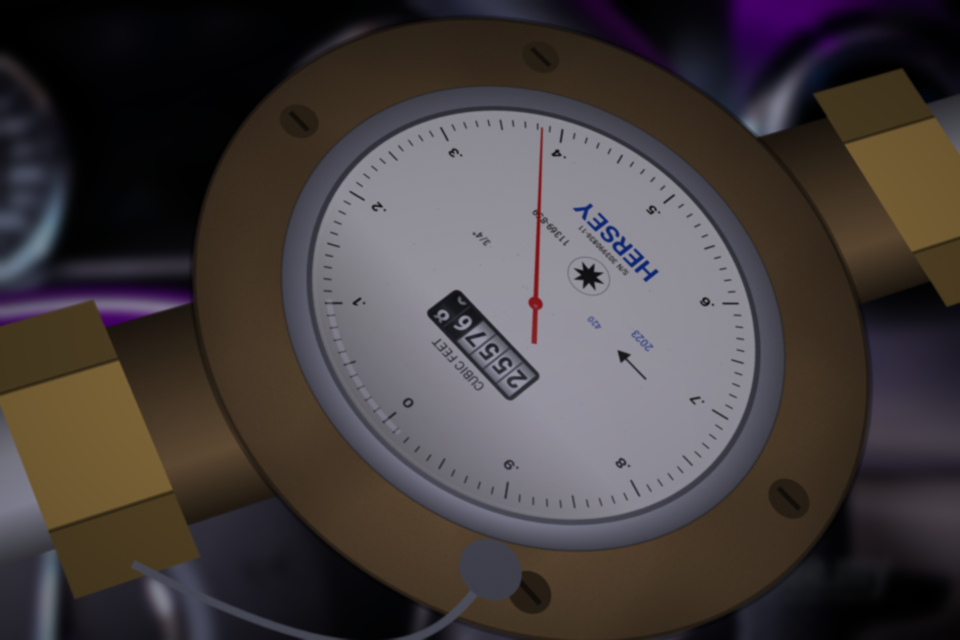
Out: 255768.38,ft³
